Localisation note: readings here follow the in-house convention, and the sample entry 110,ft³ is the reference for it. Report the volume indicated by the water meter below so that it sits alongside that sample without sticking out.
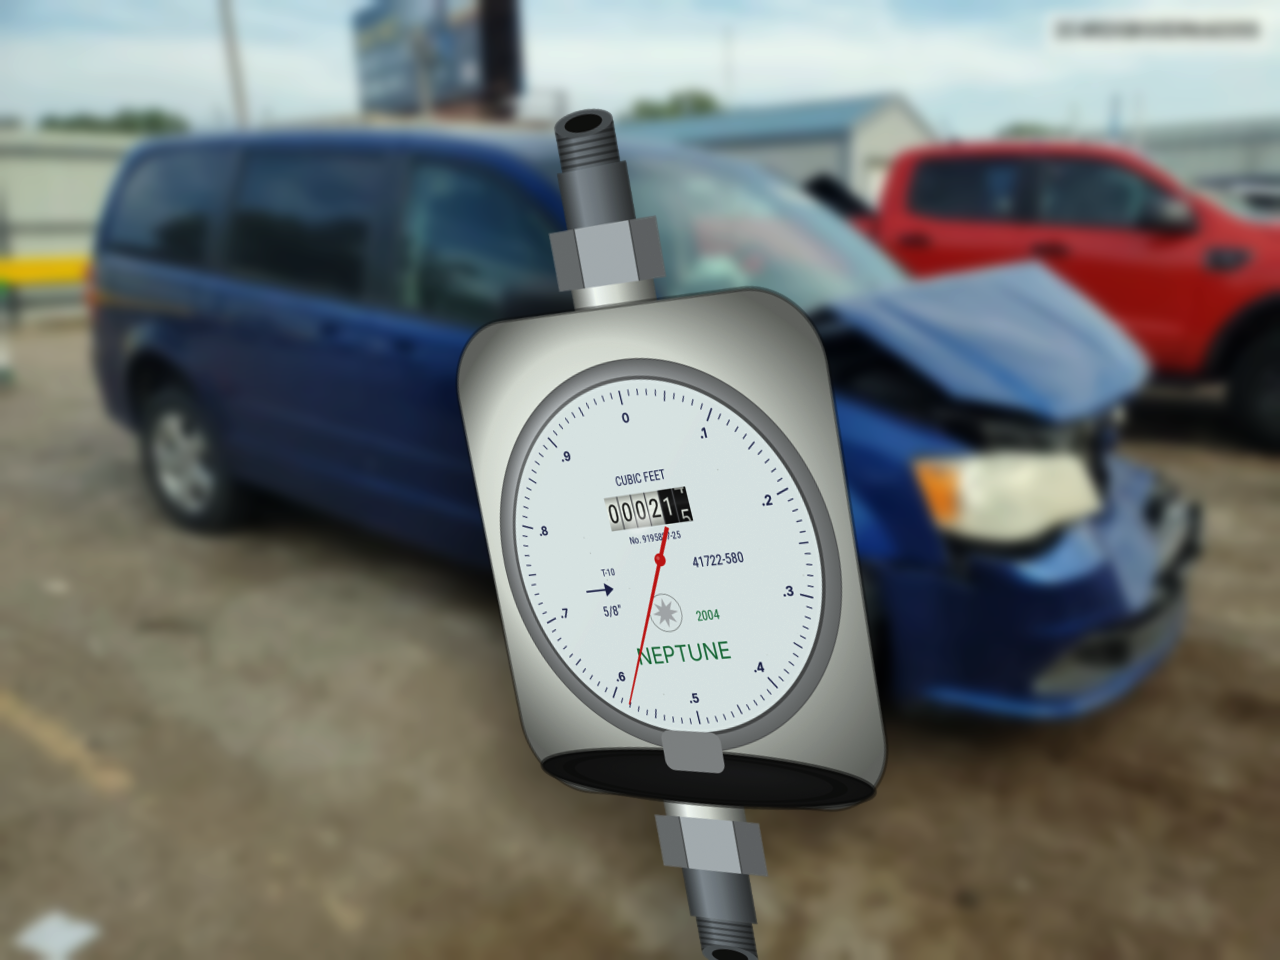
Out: 214.58,ft³
